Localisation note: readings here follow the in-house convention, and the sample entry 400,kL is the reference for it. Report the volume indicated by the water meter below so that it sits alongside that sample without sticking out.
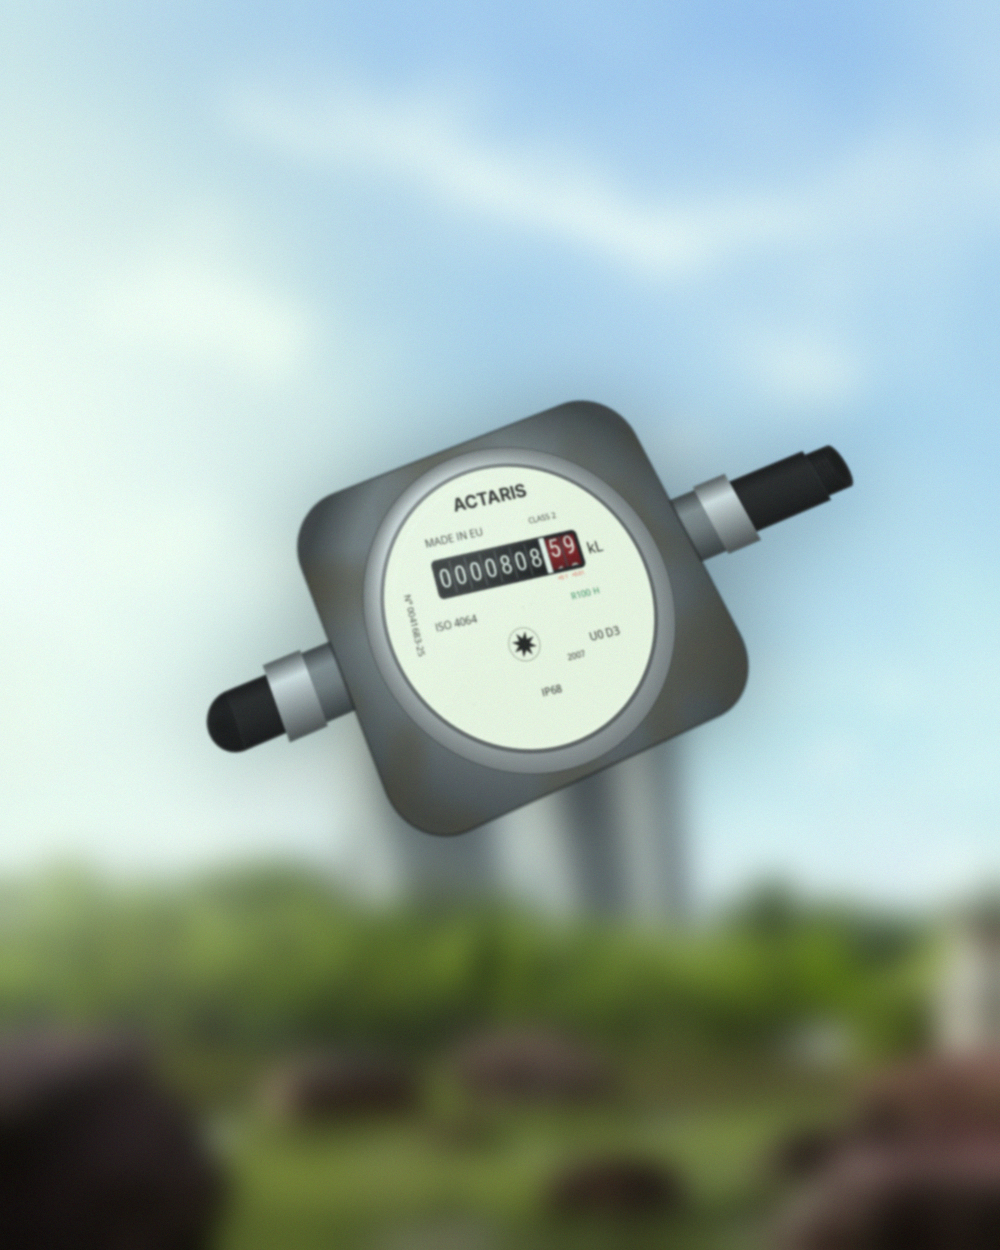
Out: 808.59,kL
